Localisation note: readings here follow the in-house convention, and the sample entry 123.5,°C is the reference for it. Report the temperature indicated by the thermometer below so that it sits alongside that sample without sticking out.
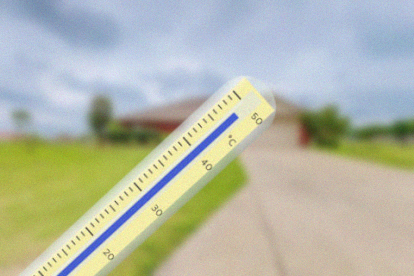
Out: 48,°C
